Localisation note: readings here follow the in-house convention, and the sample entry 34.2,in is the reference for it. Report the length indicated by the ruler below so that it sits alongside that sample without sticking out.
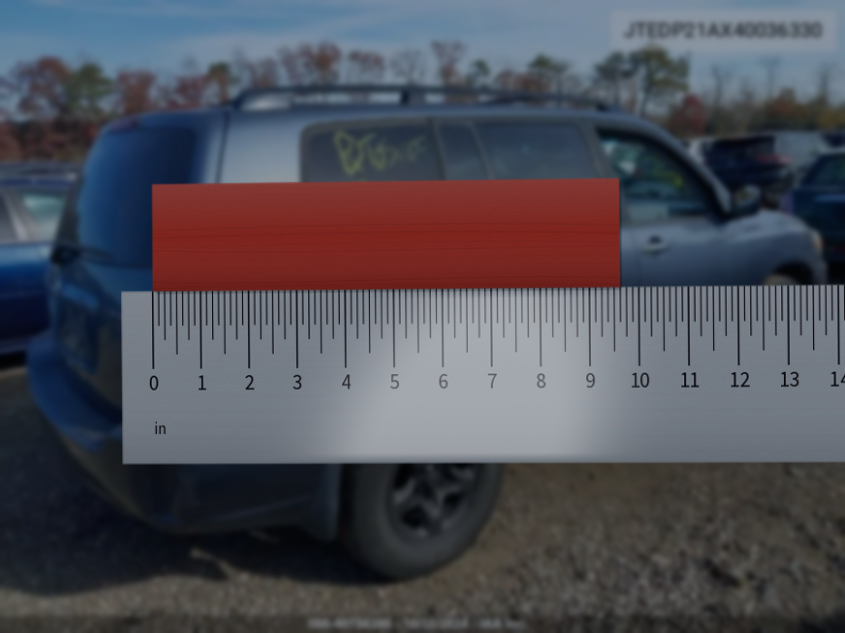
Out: 9.625,in
